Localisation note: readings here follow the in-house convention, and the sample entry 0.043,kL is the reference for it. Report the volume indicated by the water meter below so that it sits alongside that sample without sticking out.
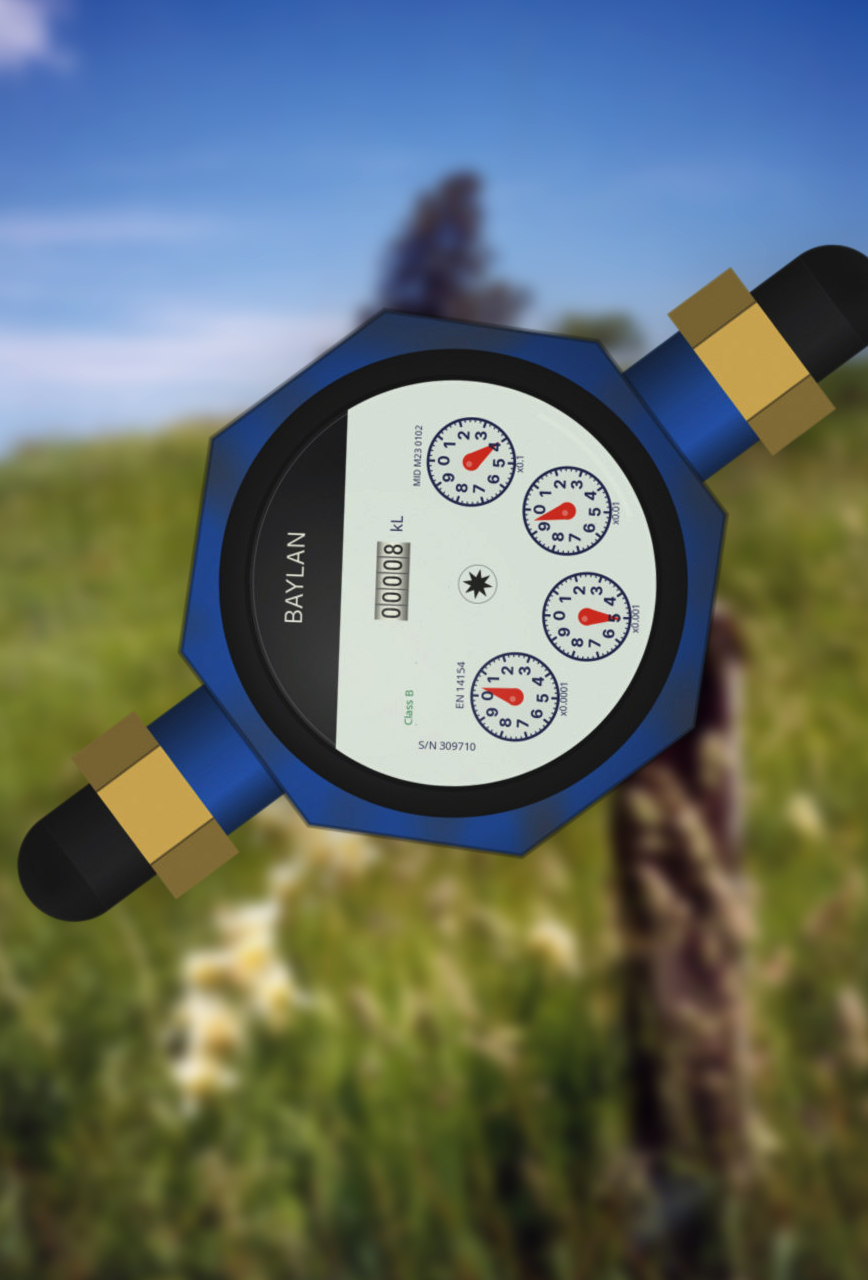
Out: 8.3950,kL
